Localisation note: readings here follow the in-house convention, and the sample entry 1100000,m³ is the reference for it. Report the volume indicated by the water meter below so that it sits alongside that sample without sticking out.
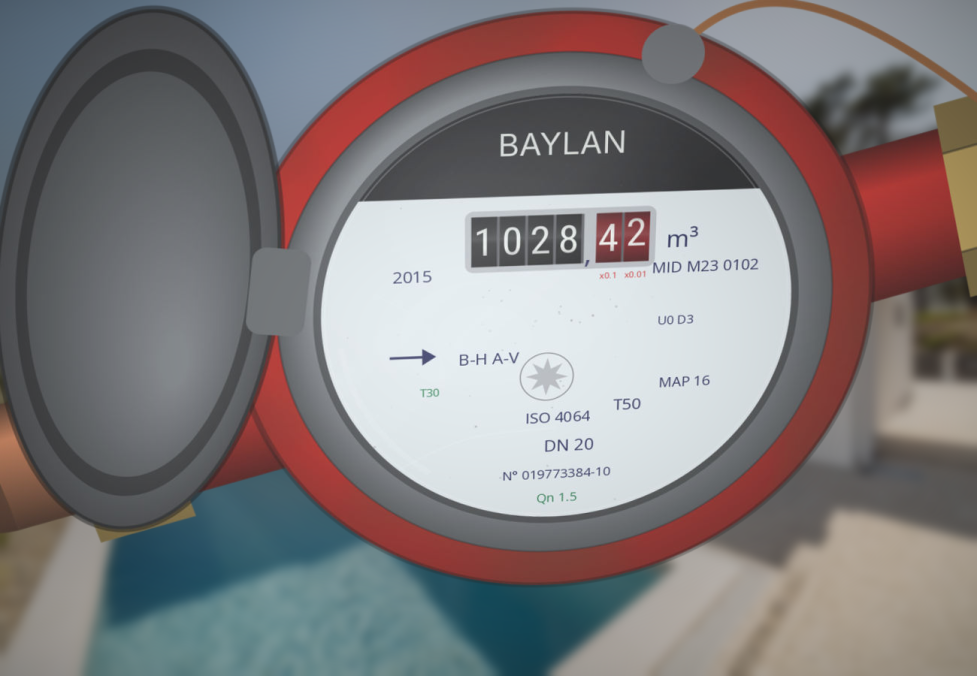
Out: 1028.42,m³
